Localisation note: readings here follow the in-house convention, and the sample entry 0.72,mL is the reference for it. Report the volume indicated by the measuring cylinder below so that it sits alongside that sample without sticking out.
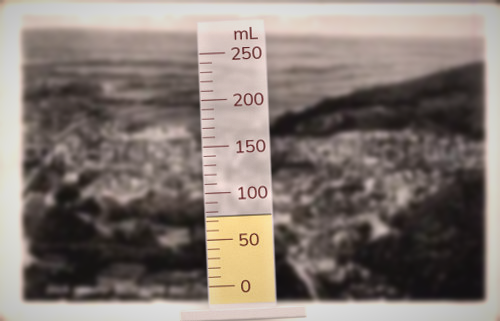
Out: 75,mL
